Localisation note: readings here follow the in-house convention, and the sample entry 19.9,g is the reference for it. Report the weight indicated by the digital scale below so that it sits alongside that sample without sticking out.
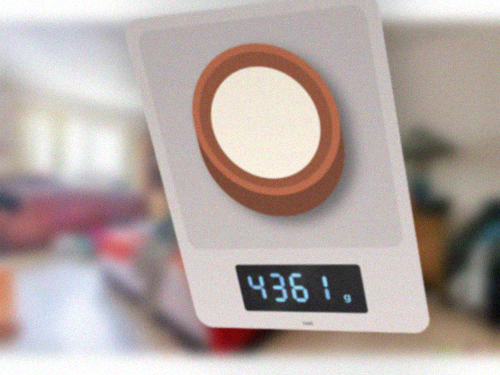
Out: 4361,g
